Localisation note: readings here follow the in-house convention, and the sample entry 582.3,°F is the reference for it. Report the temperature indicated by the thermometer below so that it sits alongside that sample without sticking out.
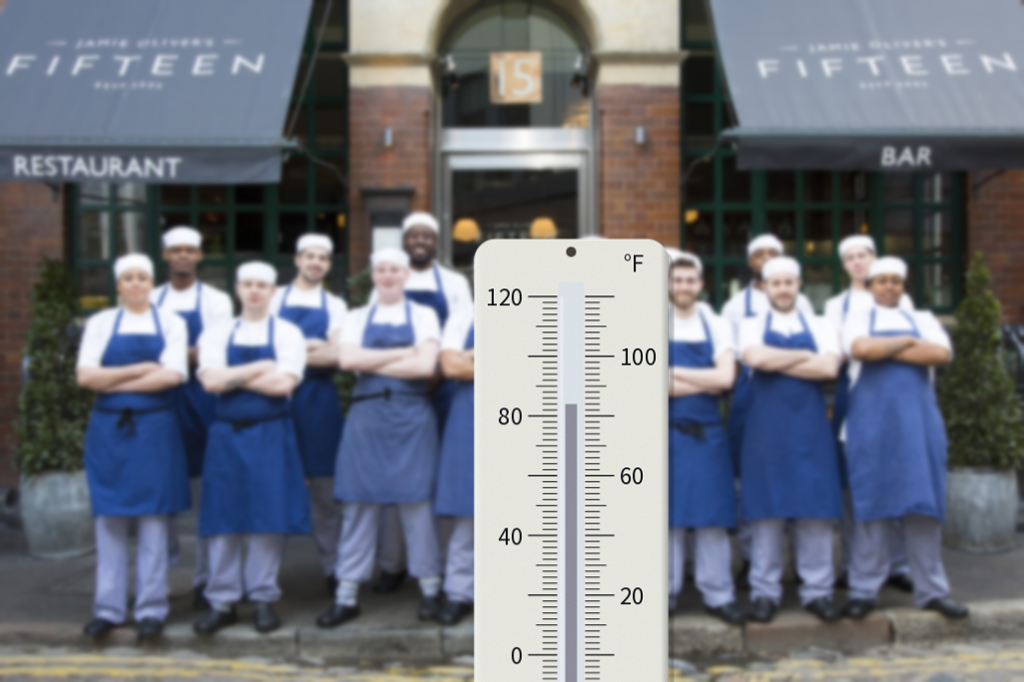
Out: 84,°F
